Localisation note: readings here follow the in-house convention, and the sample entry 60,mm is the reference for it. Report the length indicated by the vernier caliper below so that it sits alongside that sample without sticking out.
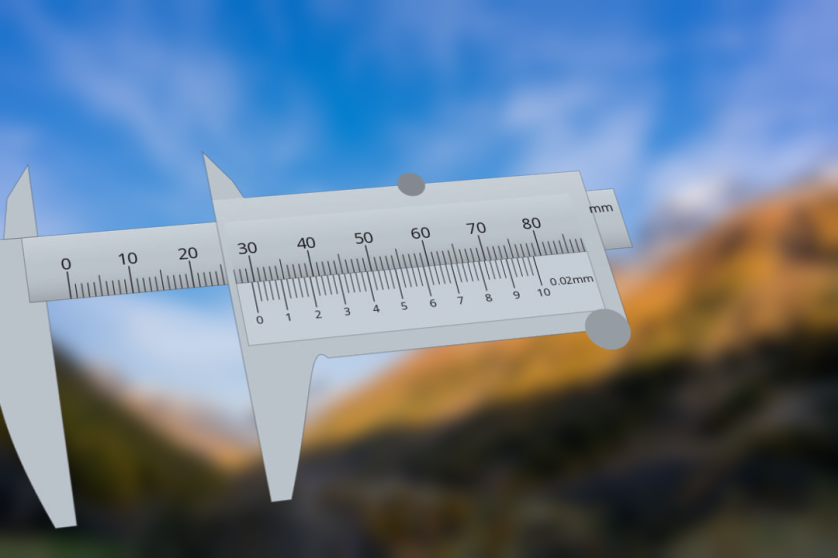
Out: 29.6,mm
